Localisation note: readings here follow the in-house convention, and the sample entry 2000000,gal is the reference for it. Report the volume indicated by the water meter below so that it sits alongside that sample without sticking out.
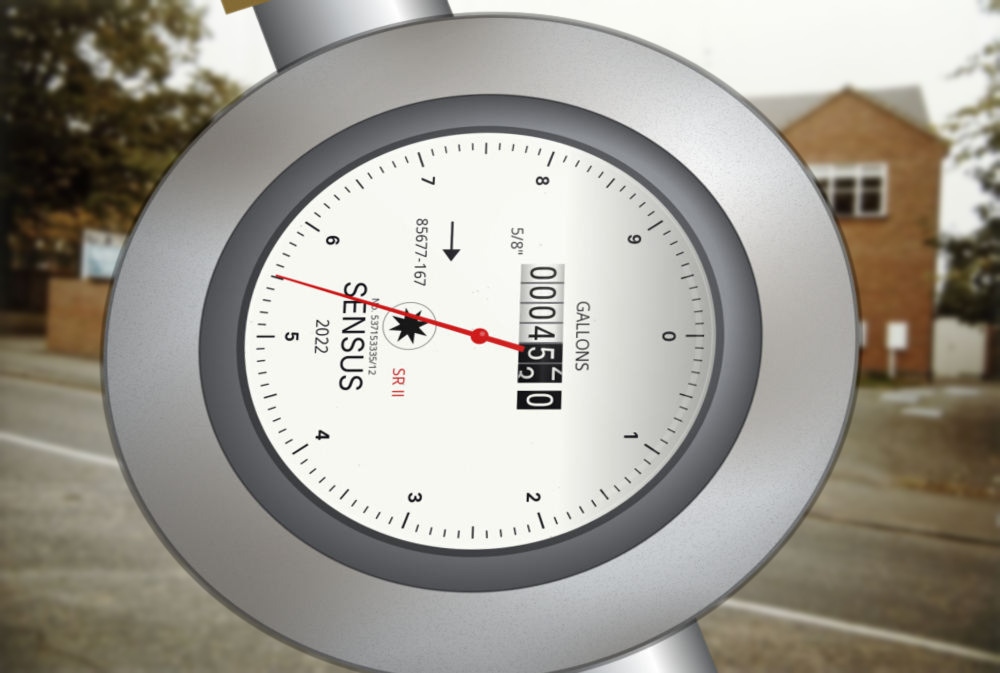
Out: 4525.5,gal
